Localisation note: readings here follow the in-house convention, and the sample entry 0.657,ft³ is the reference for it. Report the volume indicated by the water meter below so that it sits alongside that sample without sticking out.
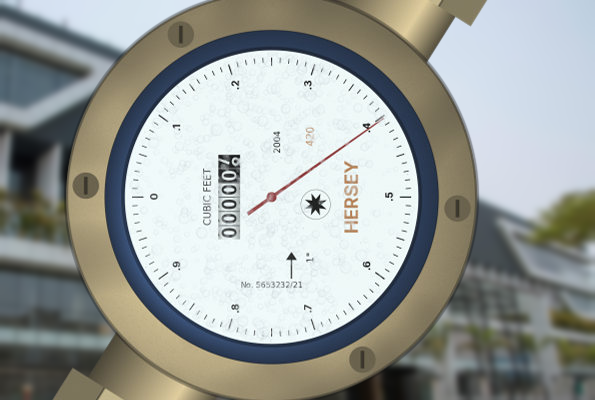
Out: 7.40,ft³
